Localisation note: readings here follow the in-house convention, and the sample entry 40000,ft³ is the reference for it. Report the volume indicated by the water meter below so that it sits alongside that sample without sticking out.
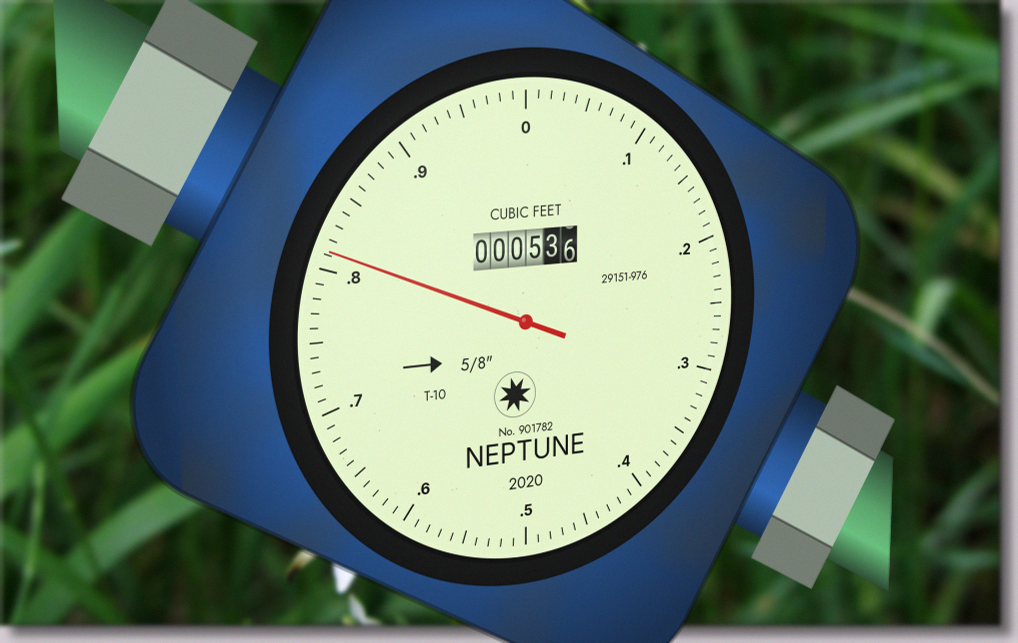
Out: 535.81,ft³
